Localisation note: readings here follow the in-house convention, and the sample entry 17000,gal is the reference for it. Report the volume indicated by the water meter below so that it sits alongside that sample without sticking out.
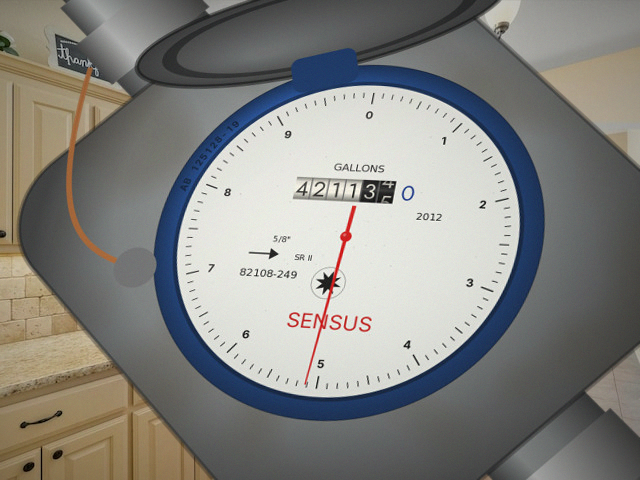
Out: 4211345.1,gal
